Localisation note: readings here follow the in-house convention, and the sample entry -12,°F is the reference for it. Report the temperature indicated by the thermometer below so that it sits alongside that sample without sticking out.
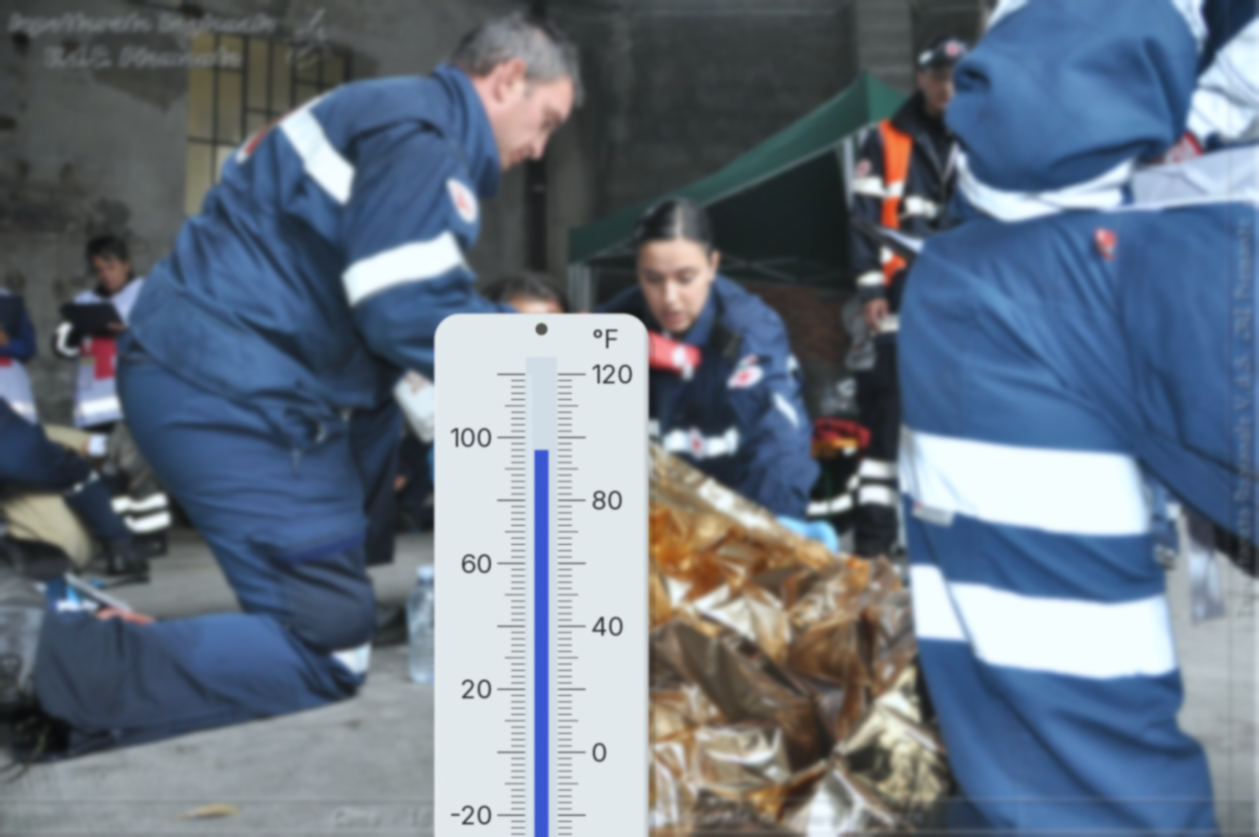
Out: 96,°F
